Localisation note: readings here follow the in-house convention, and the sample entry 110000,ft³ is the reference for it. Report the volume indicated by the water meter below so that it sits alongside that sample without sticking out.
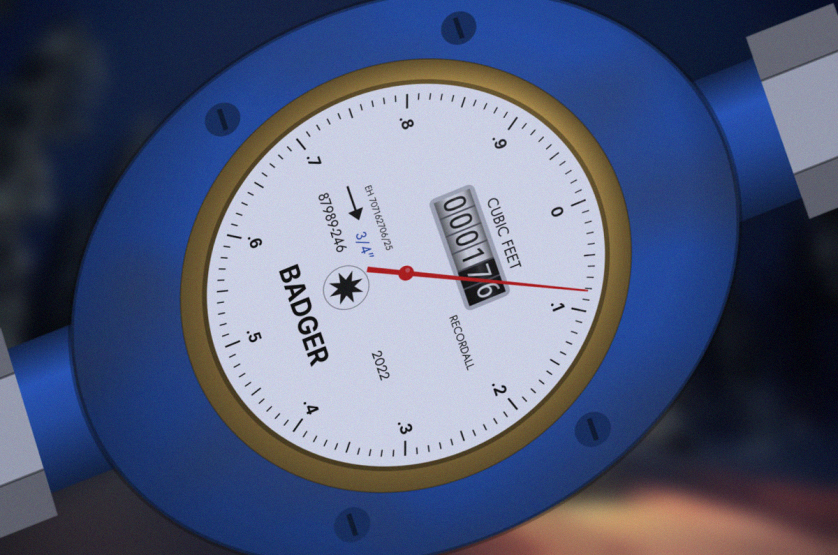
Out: 176.08,ft³
